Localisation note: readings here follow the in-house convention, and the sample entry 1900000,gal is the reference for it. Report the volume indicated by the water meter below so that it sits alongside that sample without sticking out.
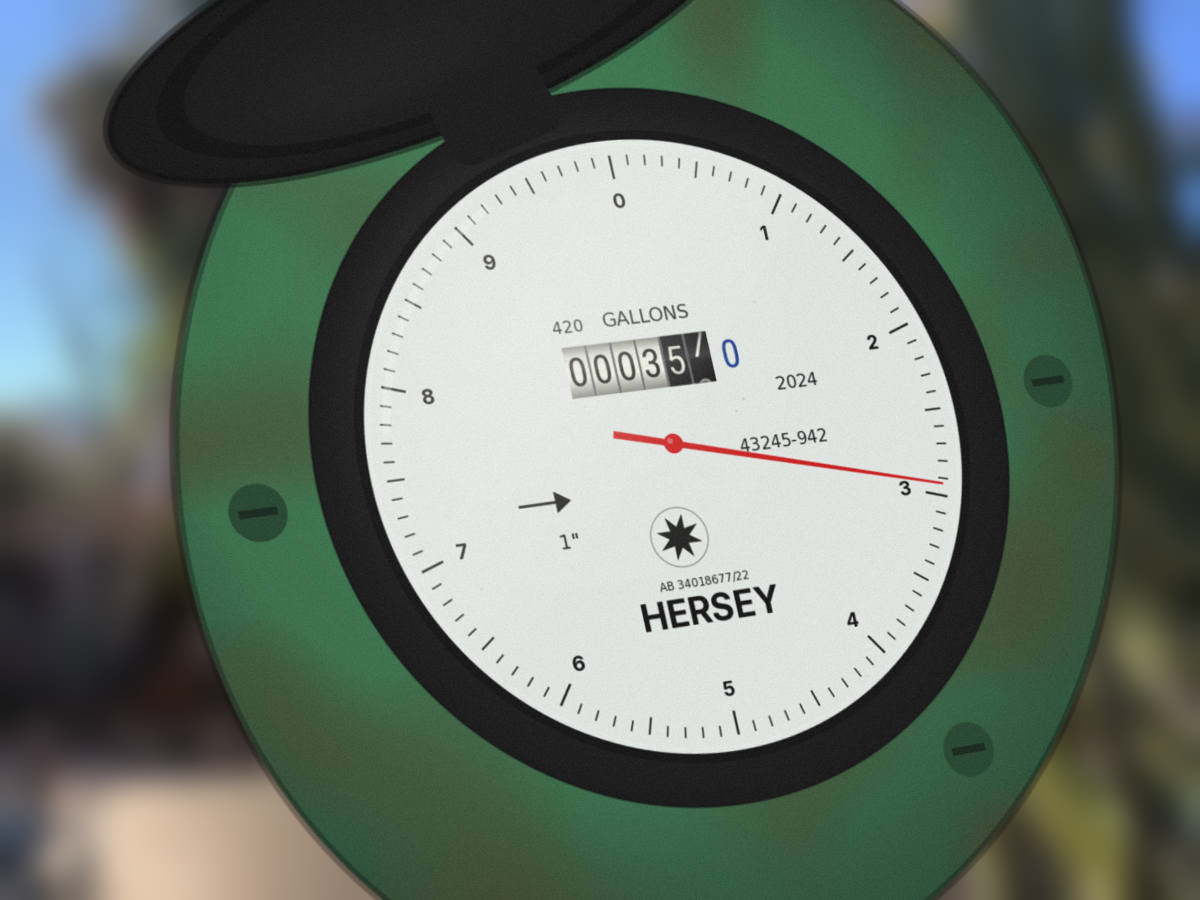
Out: 3572.9,gal
